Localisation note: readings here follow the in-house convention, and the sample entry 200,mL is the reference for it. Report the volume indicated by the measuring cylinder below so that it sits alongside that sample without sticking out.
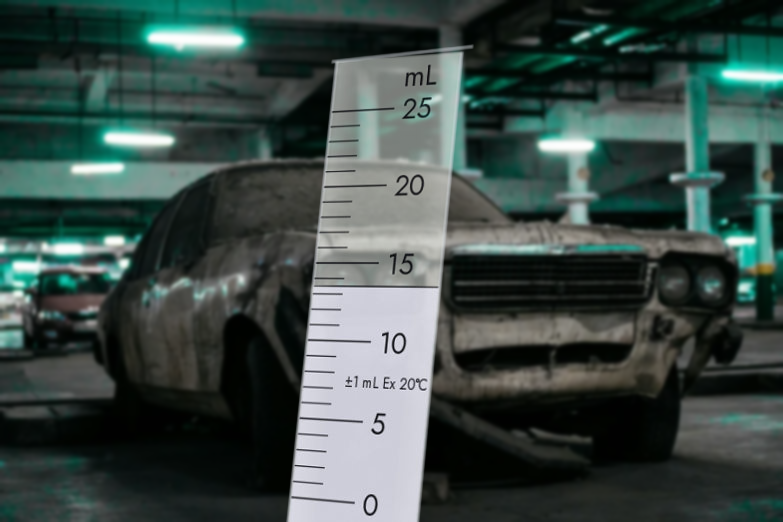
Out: 13.5,mL
